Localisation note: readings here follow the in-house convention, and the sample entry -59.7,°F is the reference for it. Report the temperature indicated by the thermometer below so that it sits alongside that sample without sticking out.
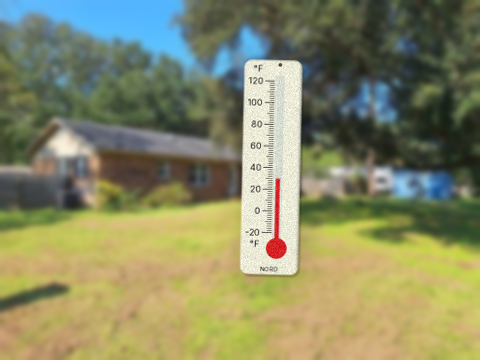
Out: 30,°F
